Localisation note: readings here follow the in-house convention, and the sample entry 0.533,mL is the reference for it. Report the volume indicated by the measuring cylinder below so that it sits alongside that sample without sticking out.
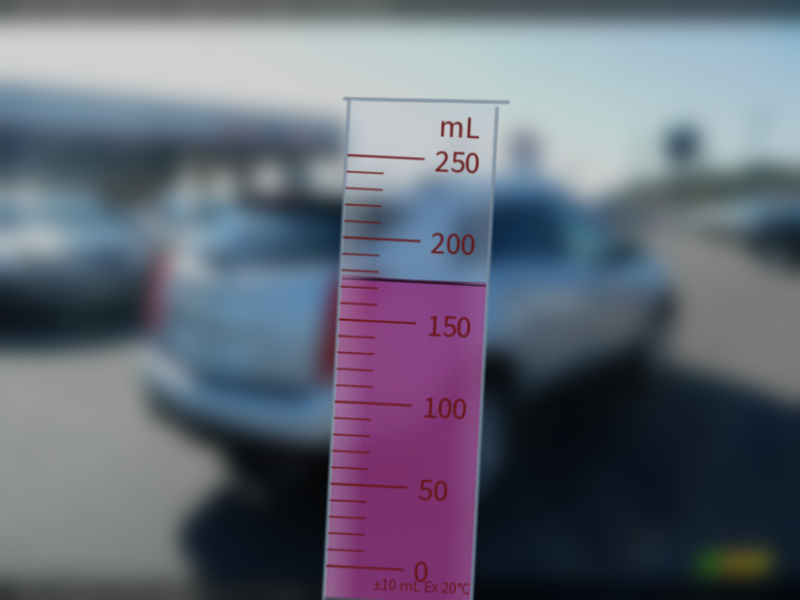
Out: 175,mL
